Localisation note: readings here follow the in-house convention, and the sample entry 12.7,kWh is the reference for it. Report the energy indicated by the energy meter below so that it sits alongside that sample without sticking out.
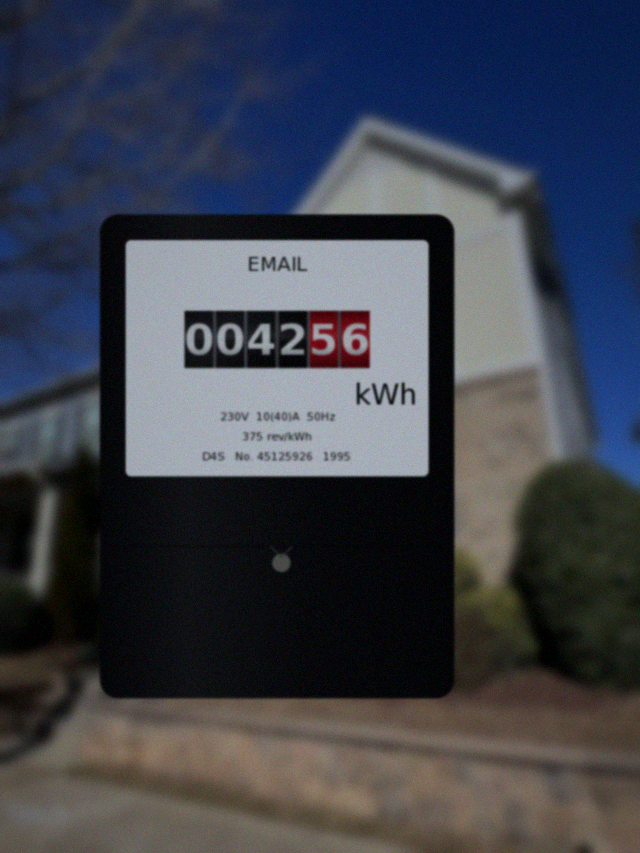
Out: 42.56,kWh
